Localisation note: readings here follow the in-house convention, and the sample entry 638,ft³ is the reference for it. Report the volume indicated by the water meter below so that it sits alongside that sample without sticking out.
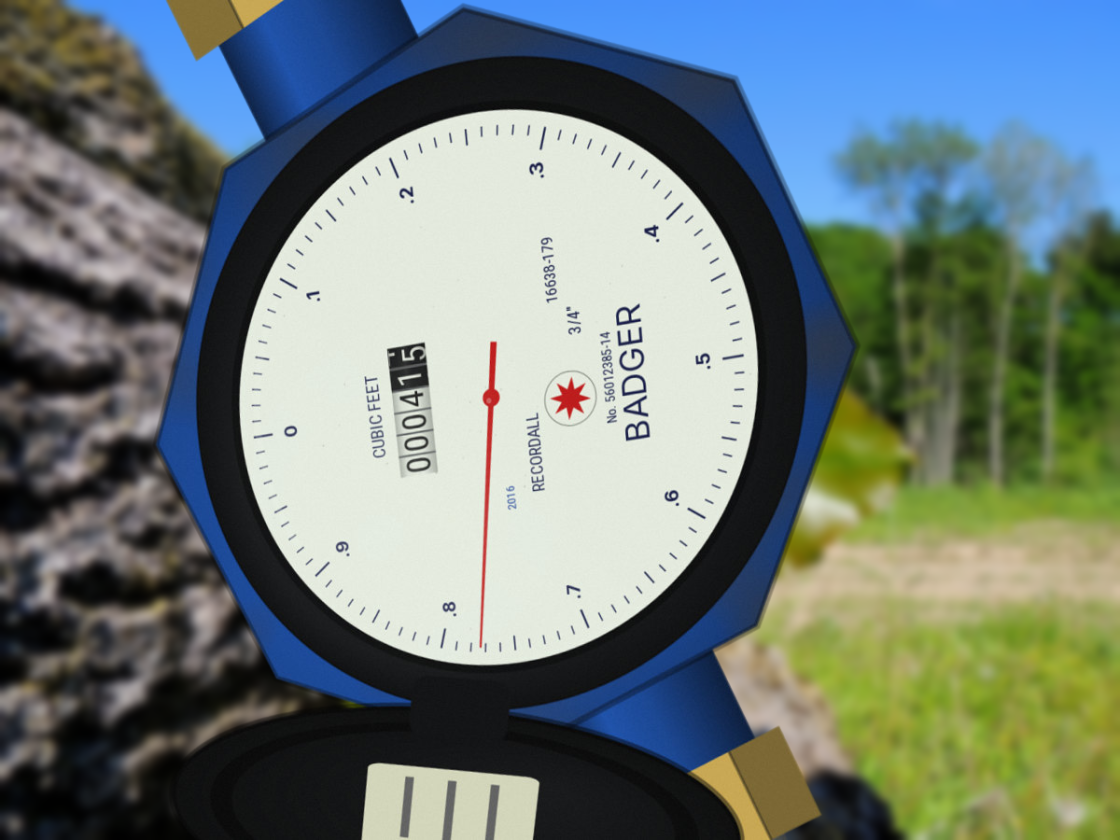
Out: 414.77,ft³
